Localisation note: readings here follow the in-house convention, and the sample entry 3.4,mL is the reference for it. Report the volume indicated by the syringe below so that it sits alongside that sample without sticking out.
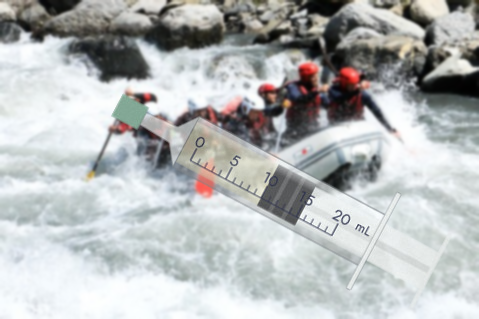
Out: 10,mL
